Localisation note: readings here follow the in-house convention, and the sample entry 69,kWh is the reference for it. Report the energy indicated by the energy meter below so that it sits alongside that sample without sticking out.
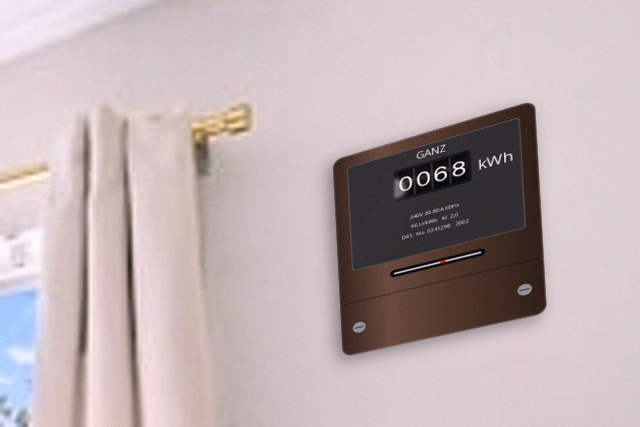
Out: 68,kWh
